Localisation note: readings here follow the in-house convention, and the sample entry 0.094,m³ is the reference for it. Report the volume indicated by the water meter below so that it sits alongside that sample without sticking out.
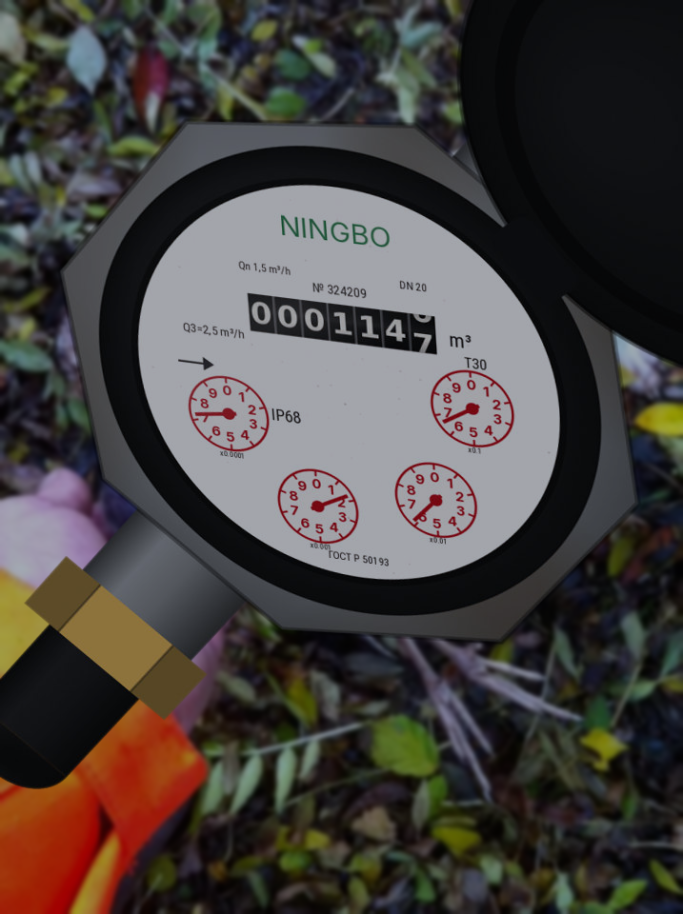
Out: 1146.6617,m³
